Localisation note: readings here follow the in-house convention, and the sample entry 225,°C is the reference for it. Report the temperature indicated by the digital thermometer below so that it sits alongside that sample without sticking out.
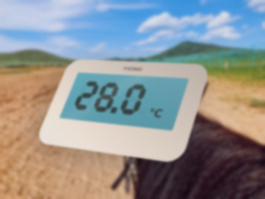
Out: 28.0,°C
